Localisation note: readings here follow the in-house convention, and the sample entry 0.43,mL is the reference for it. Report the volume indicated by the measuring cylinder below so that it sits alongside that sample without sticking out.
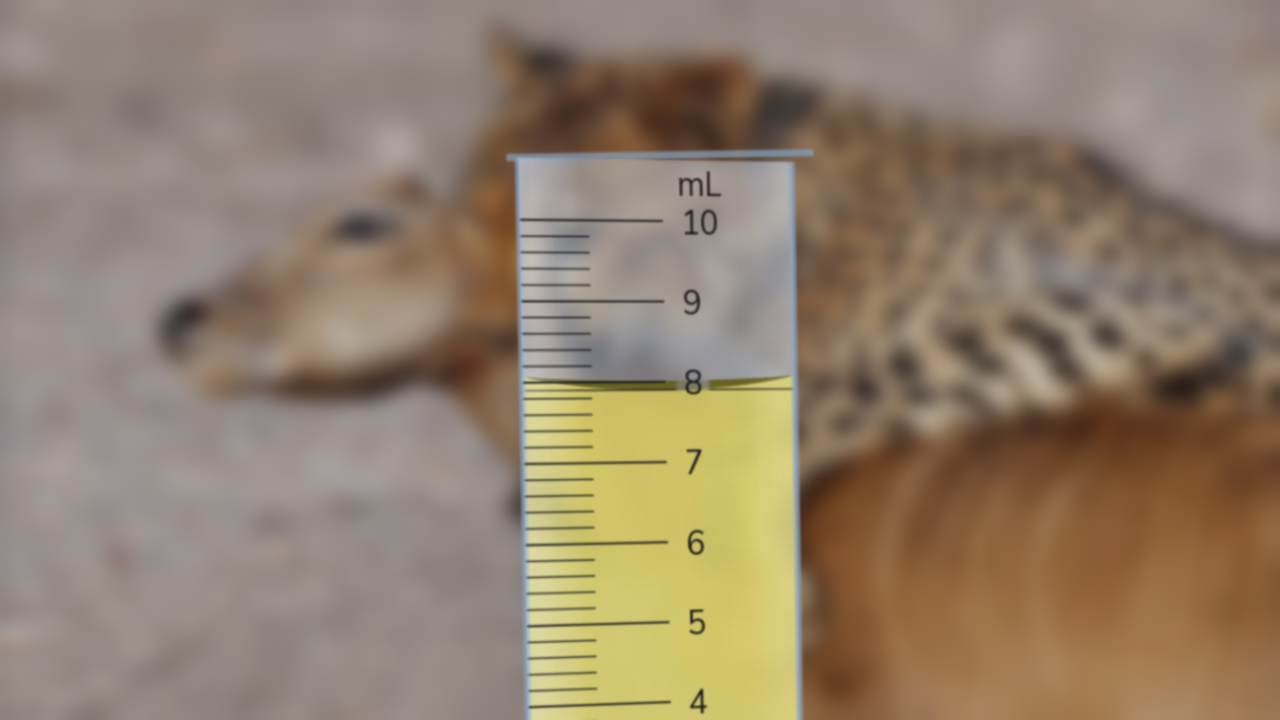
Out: 7.9,mL
